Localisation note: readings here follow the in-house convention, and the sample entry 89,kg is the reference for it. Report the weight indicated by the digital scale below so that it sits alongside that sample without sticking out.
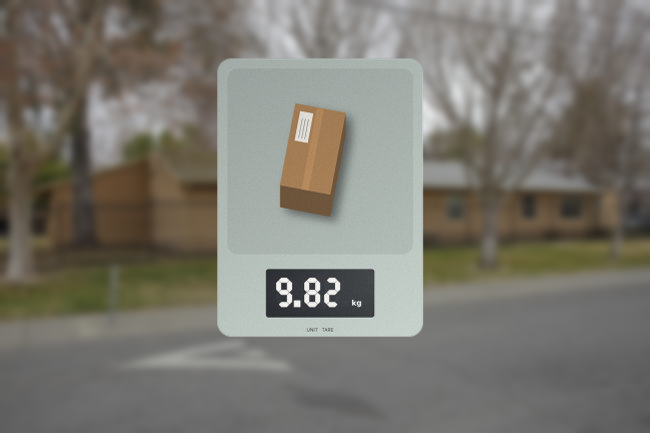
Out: 9.82,kg
